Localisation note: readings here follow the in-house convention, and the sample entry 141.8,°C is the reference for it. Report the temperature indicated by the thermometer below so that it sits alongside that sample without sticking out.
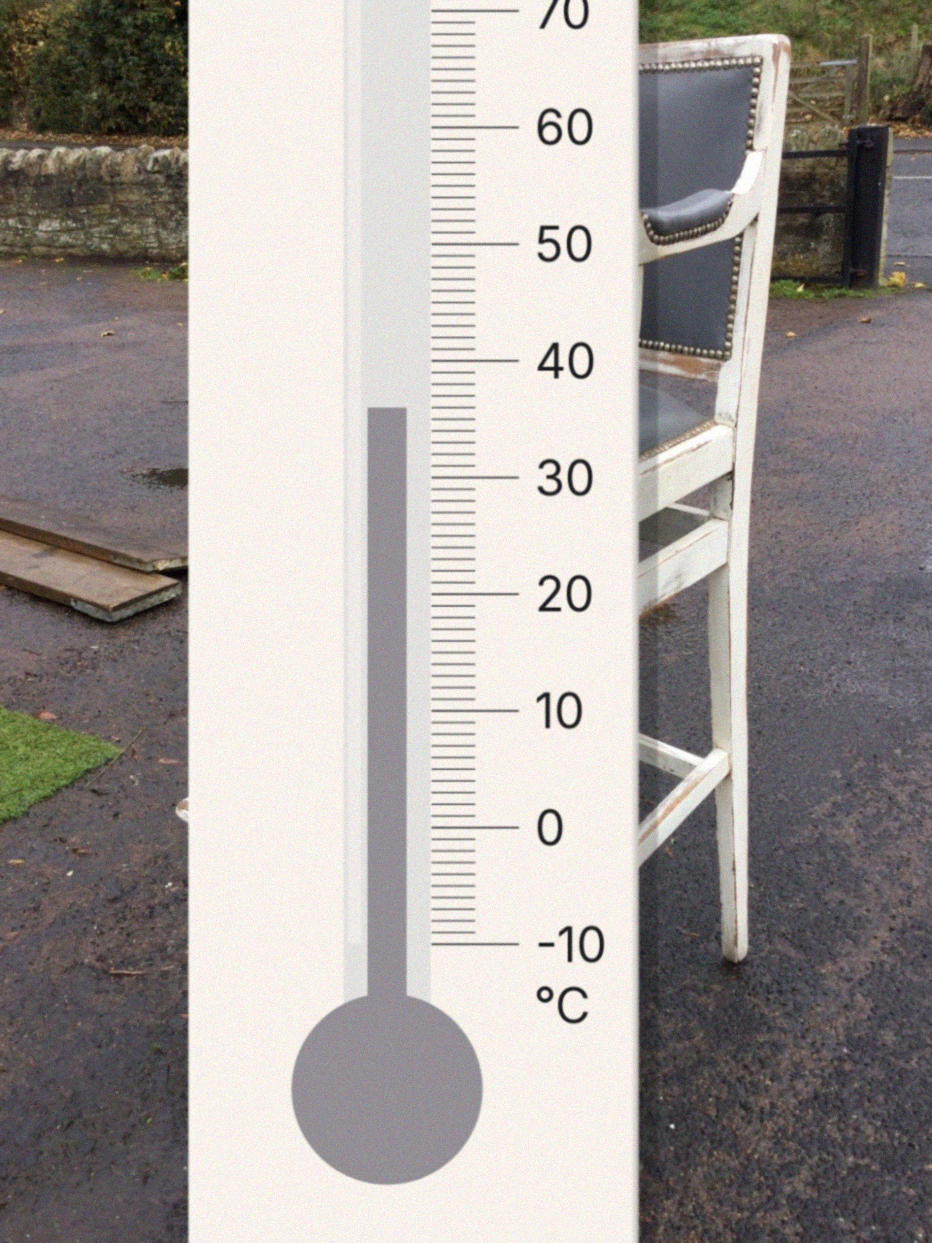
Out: 36,°C
